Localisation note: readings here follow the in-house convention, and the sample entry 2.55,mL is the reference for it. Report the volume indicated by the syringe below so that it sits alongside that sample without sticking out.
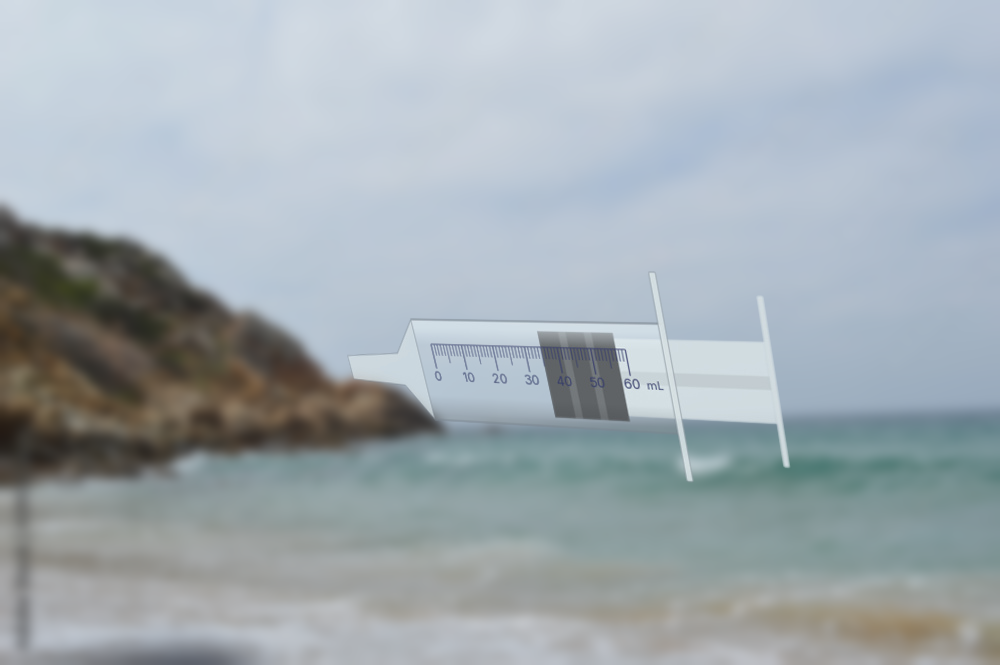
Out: 35,mL
